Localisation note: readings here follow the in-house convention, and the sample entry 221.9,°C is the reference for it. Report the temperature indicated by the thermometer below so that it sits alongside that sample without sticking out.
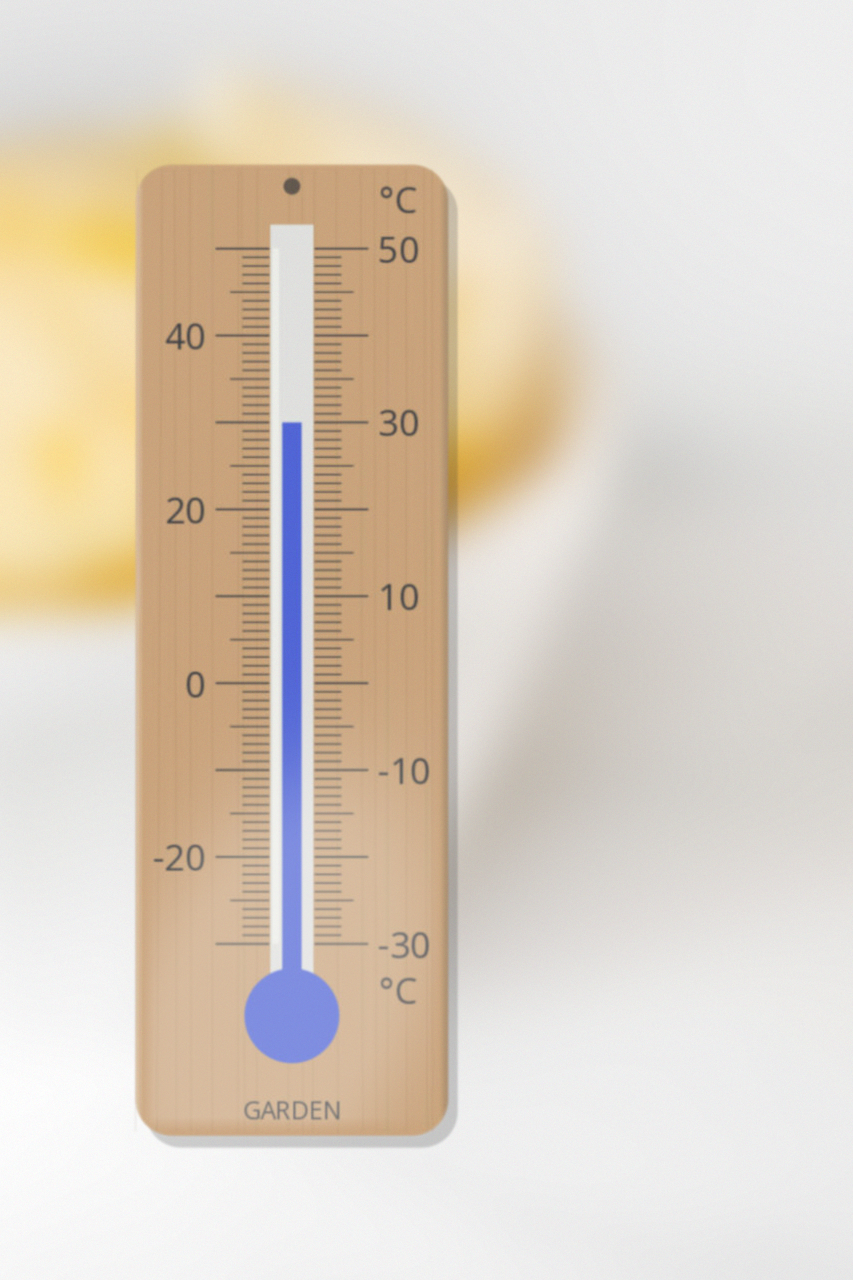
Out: 30,°C
